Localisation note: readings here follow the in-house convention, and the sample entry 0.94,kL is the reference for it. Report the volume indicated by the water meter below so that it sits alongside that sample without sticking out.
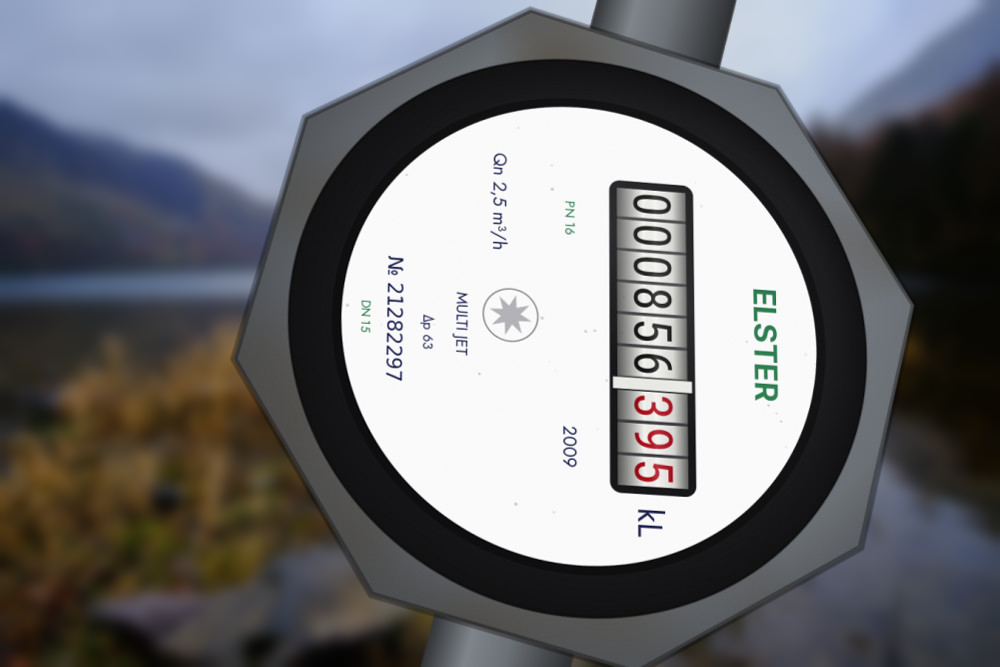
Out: 856.395,kL
